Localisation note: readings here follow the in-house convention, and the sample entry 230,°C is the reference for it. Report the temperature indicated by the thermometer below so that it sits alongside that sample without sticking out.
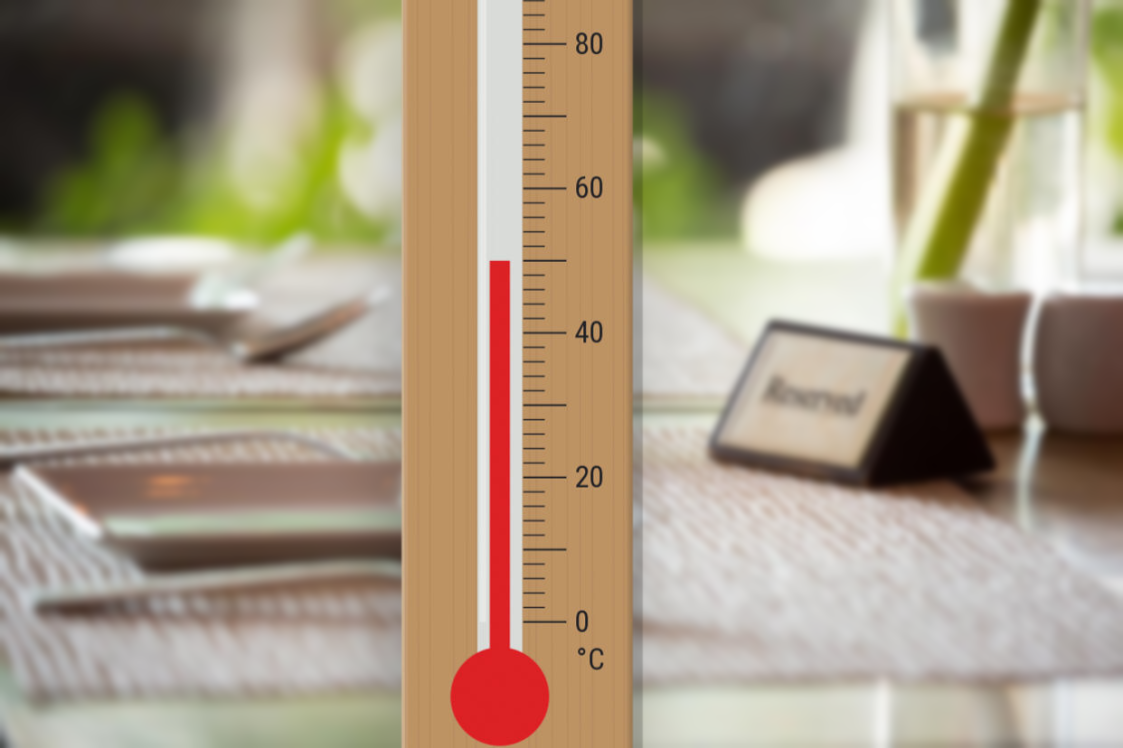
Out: 50,°C
